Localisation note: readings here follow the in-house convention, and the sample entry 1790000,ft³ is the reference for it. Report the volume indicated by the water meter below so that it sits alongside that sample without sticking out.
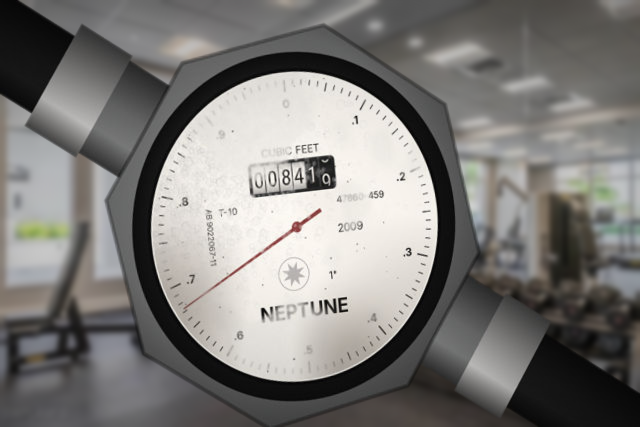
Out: 8418.67,ft³
